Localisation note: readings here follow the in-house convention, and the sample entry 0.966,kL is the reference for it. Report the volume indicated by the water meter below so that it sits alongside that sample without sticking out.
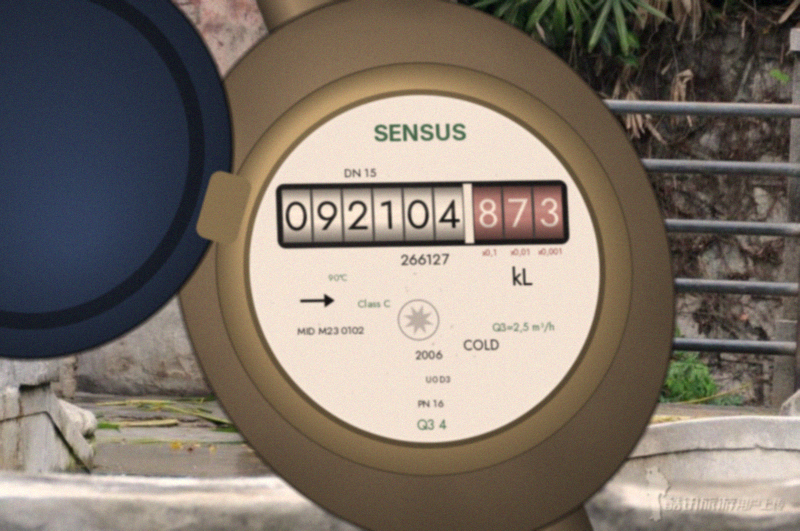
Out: 92104.873,kL
